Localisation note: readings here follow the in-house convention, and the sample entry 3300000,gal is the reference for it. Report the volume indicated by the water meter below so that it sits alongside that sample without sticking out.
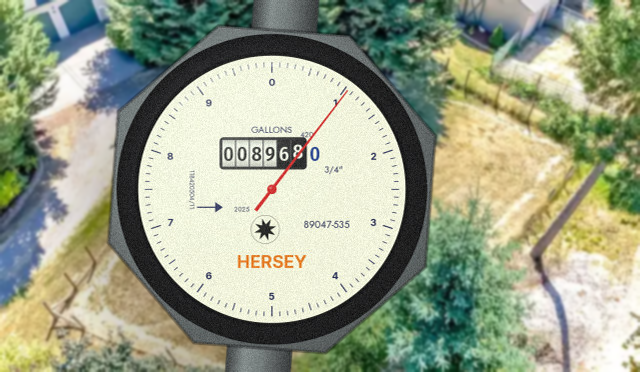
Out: 89681.0,gal
